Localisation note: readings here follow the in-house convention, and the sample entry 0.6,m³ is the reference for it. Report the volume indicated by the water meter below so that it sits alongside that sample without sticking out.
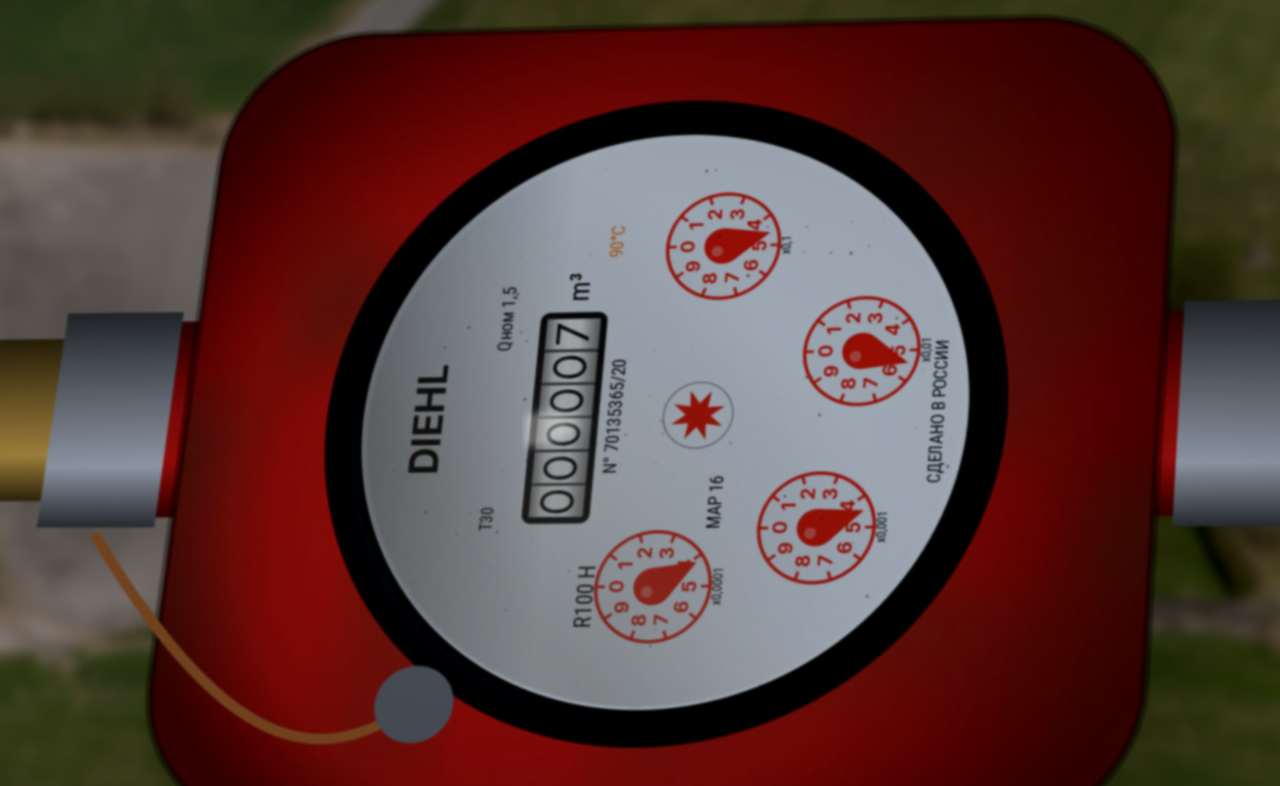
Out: 7.4544,m³
